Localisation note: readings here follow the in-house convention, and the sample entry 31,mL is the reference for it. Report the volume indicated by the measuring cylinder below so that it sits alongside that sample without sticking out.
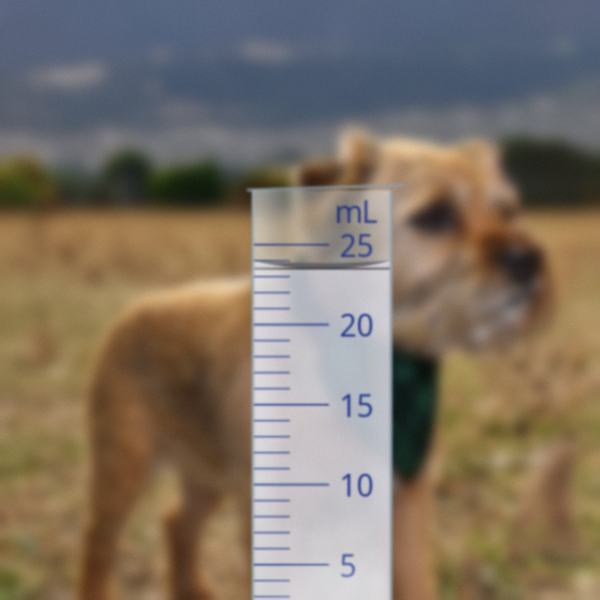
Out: 23.5,mL
